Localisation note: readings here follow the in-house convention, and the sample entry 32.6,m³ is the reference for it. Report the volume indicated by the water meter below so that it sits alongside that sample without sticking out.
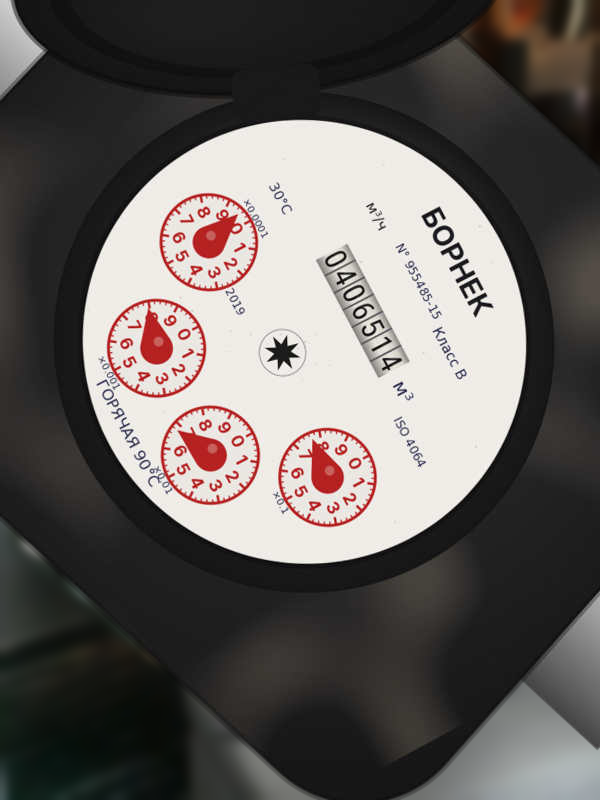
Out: 406514.7679,m³
